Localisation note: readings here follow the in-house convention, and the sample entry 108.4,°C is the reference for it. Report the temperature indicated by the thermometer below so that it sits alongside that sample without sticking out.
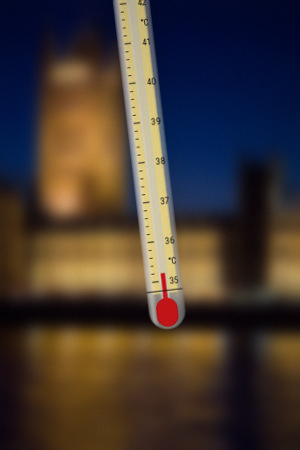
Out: 35.2,°C
